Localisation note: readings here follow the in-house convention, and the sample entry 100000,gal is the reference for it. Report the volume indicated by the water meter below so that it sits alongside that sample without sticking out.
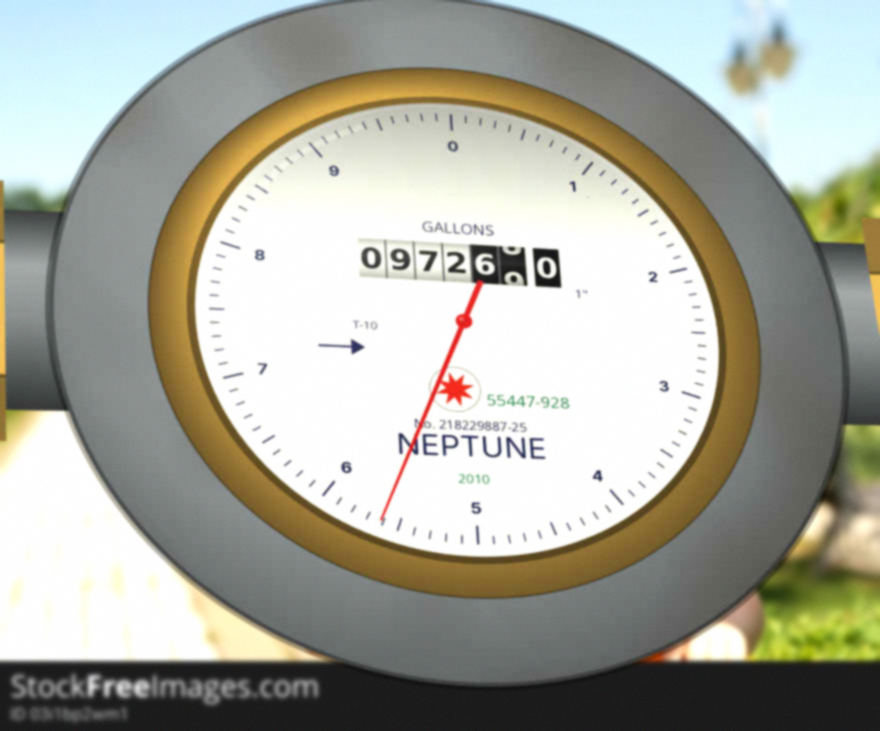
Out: 972685.6,gal
